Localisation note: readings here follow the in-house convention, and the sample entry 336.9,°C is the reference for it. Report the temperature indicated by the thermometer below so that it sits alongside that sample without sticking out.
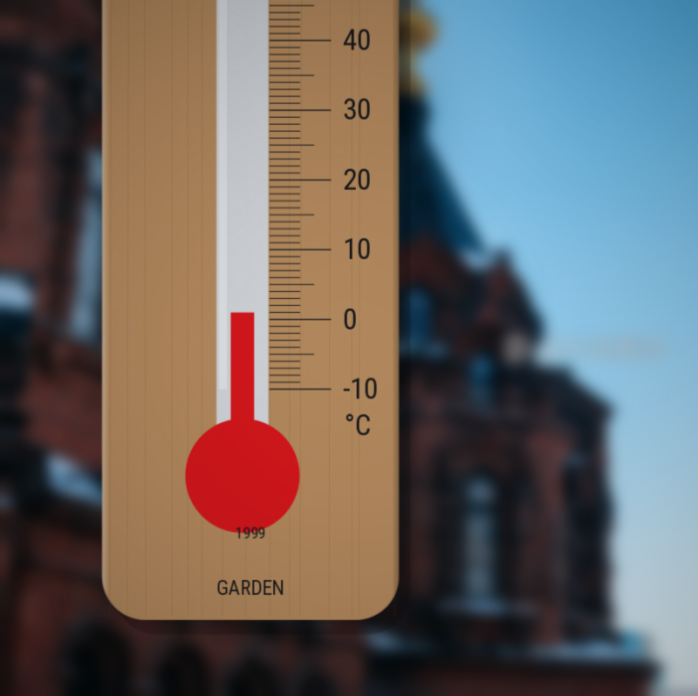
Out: 1,°C
